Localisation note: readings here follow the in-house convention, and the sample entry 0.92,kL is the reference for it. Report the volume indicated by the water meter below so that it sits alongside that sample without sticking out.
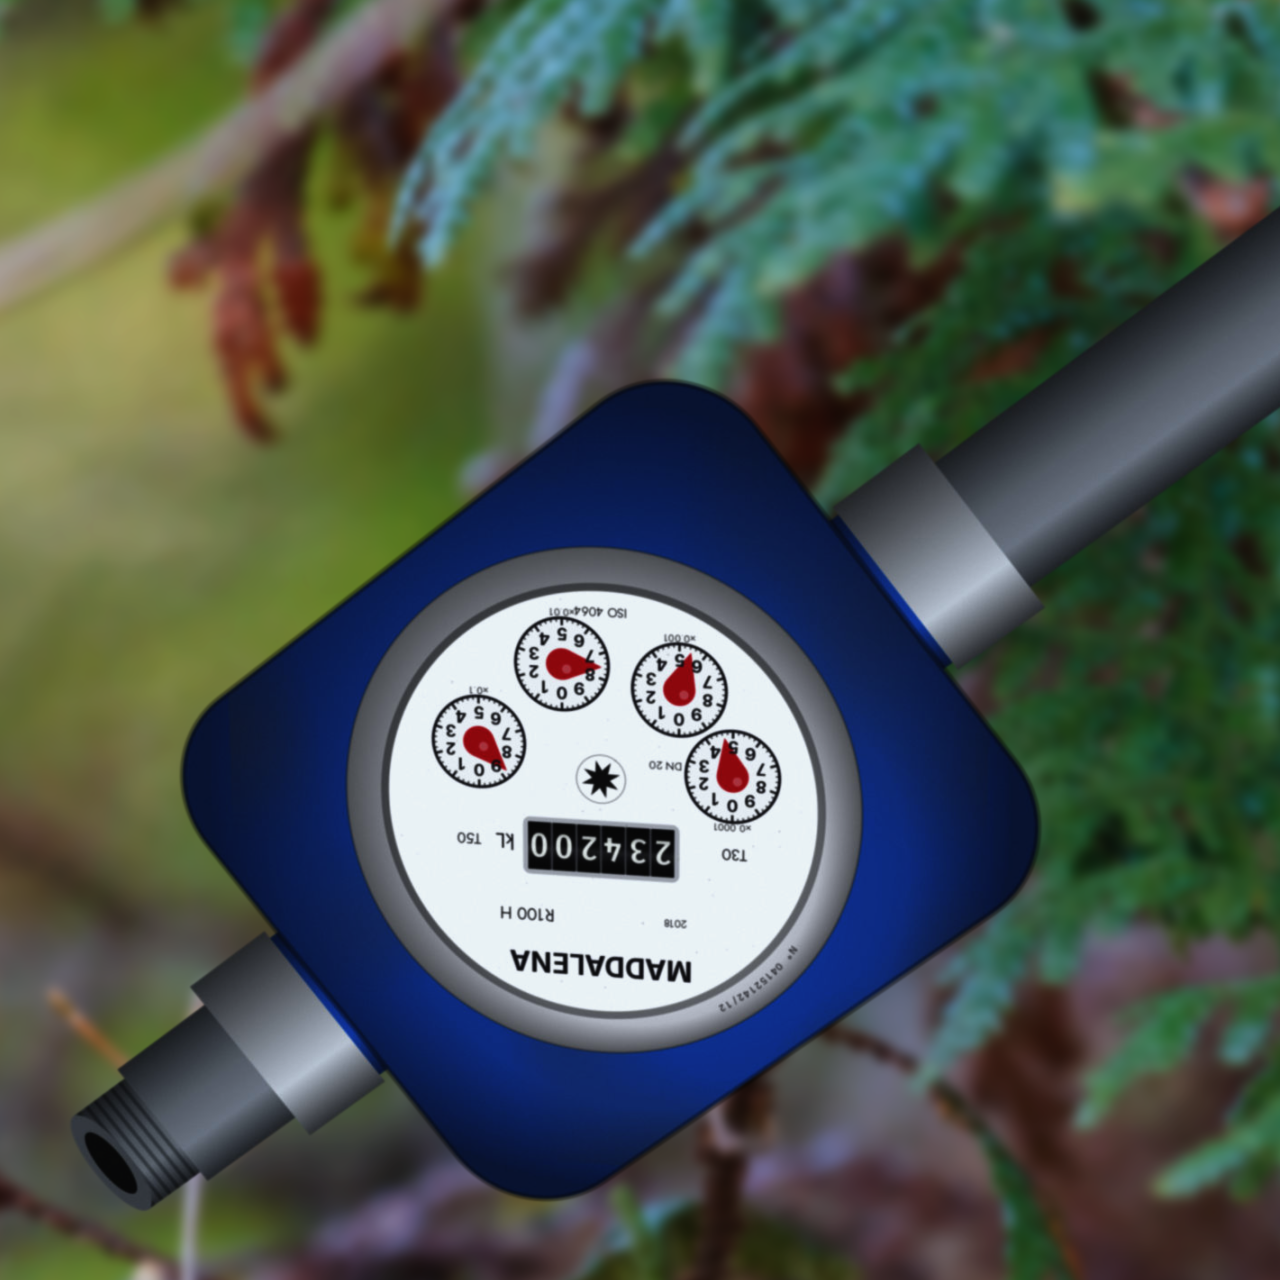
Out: 234200.8754,kL
